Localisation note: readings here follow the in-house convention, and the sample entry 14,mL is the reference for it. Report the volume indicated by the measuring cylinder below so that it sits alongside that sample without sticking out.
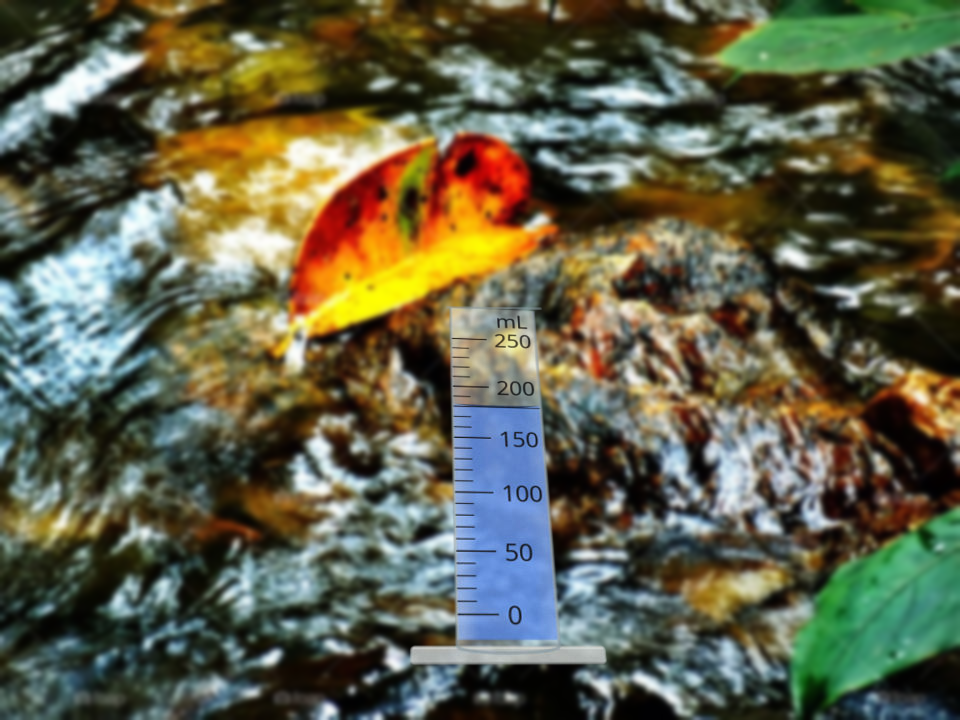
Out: 180,mL
